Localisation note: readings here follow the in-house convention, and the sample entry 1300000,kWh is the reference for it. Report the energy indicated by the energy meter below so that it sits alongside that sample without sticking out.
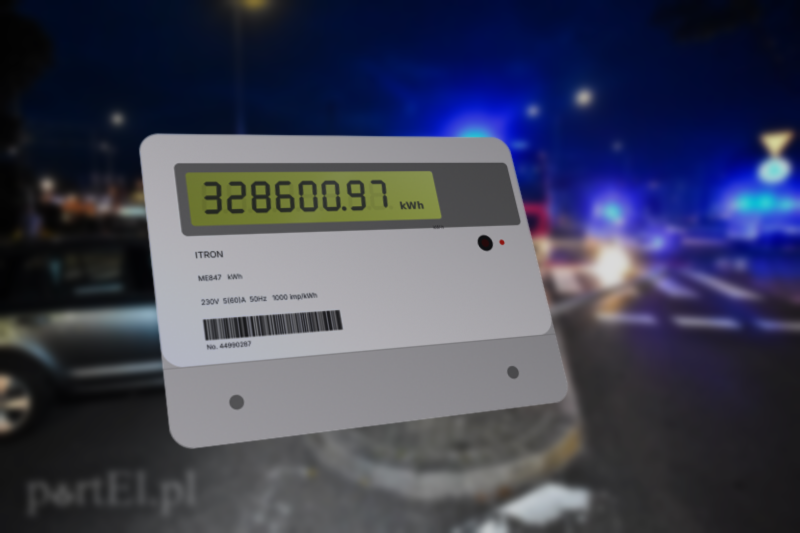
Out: 328600.97,kWh
